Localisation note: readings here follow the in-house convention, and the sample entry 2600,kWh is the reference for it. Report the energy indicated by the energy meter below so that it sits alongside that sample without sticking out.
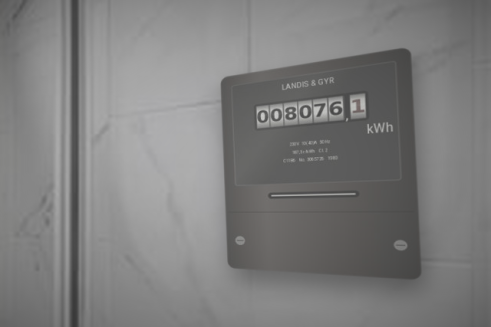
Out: 8076.1,kWh
